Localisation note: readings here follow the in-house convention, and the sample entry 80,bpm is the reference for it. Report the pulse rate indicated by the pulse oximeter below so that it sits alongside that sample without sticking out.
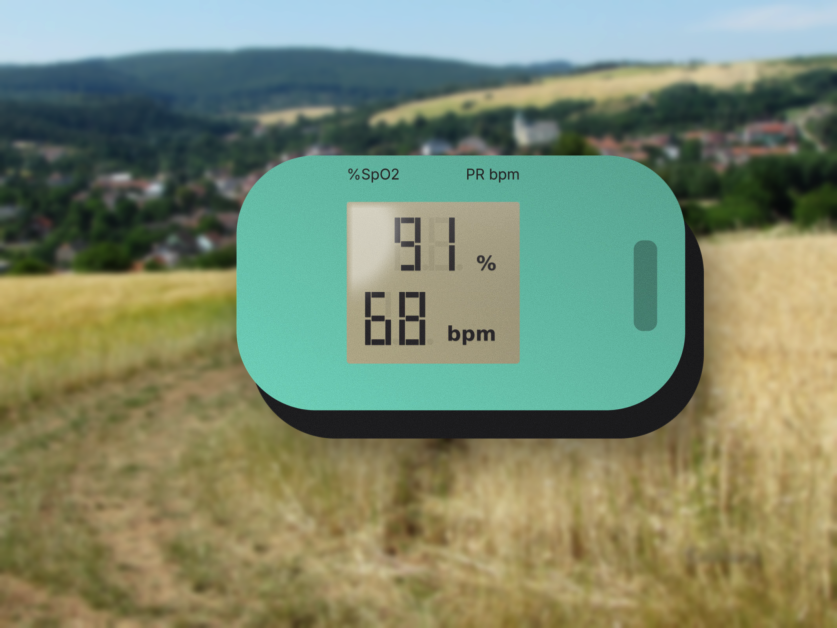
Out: 68,bpm
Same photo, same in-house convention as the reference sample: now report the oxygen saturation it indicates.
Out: 91,%
